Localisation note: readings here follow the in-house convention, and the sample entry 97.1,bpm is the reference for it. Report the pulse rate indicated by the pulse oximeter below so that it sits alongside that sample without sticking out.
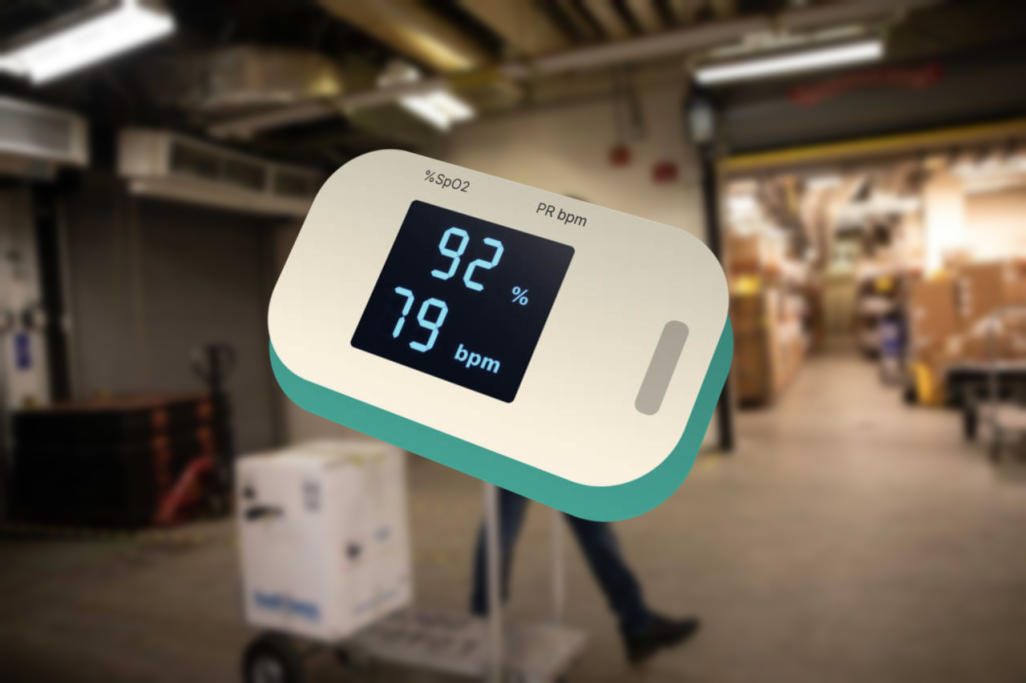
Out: 79,bpm
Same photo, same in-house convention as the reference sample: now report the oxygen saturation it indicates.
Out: 92,%
